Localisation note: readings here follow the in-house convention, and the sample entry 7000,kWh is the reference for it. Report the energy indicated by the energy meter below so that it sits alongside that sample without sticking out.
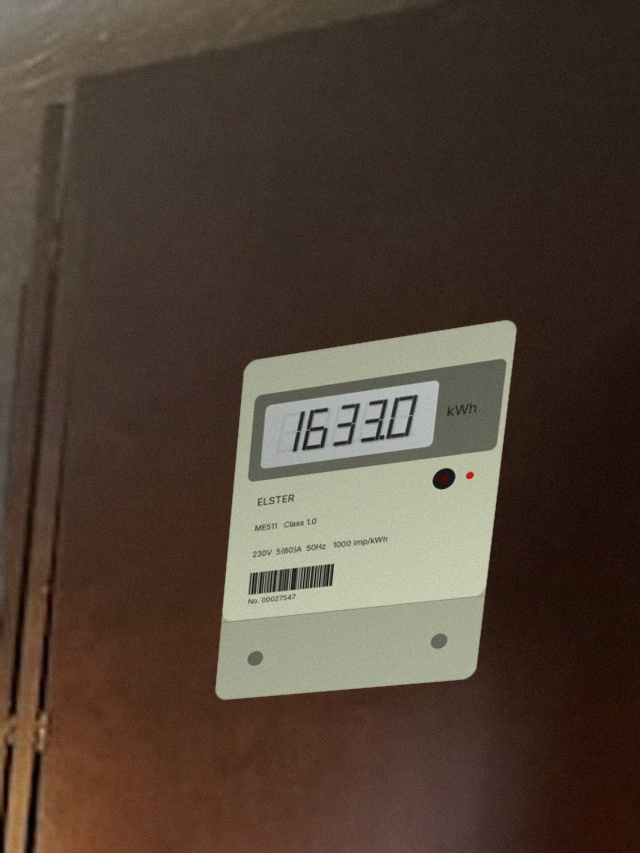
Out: 1633.0,kWh
